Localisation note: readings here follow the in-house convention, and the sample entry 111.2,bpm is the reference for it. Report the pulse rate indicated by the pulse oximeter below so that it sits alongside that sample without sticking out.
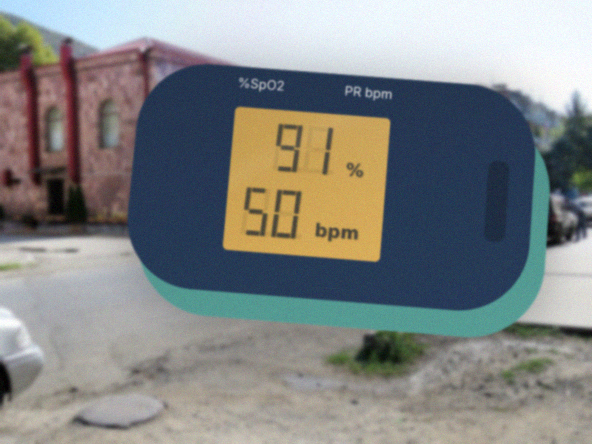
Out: 50,bpm
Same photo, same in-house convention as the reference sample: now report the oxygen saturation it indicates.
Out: 91,%
